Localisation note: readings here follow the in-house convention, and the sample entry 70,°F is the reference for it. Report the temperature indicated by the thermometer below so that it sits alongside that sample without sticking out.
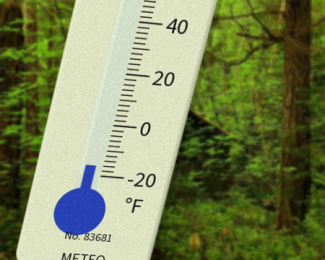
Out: -16,°F
